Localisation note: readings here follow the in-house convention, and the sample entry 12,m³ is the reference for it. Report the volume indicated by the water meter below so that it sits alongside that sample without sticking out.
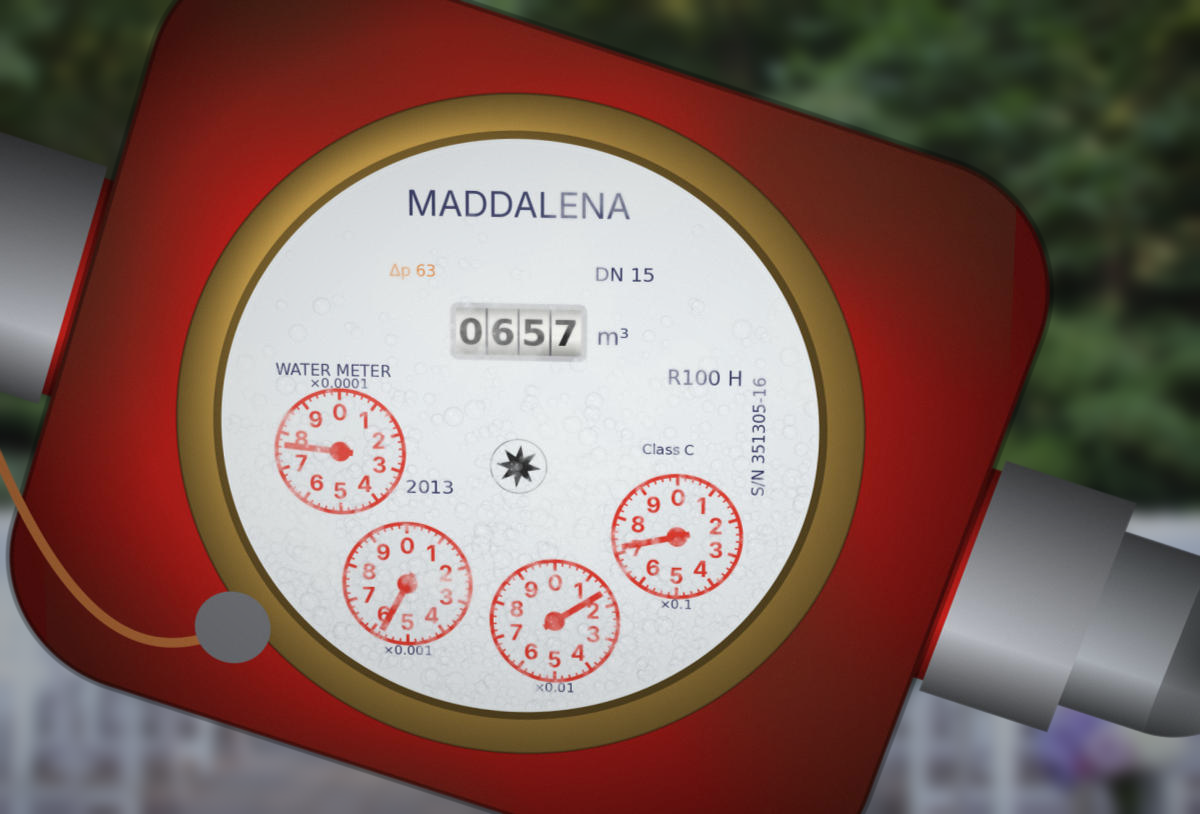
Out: 657.7157,m³
